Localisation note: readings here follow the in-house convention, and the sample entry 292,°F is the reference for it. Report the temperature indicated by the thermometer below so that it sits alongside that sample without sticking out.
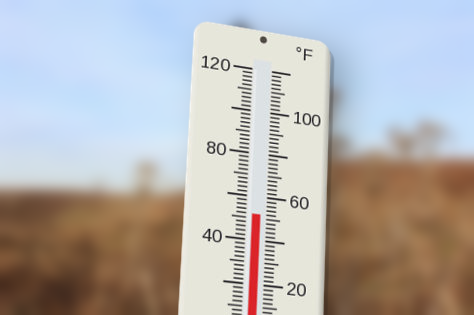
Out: 52,°F
